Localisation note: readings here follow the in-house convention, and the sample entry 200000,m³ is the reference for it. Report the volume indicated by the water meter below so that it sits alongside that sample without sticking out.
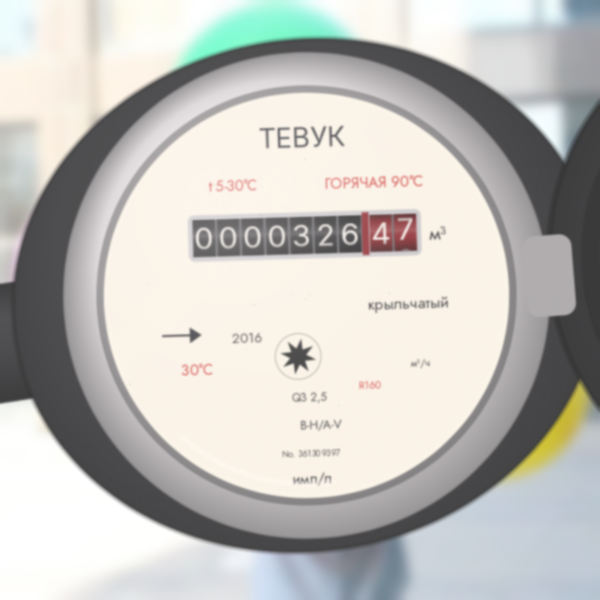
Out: 326.47,m³
